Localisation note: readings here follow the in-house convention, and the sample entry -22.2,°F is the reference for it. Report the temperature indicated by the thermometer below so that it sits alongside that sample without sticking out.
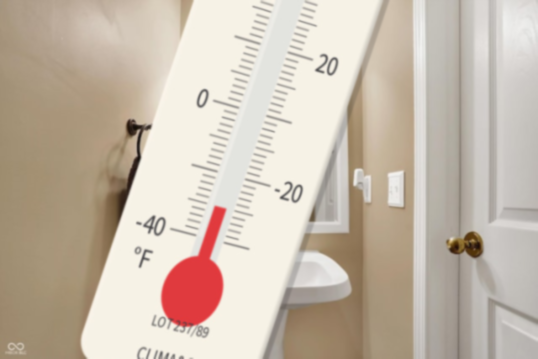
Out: -30,°F
